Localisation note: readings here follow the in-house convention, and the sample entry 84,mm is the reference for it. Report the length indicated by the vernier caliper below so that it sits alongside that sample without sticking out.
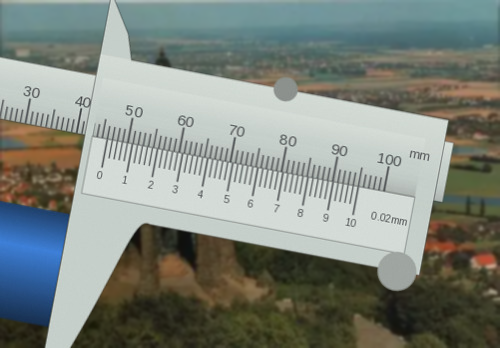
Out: 46.0,mm
